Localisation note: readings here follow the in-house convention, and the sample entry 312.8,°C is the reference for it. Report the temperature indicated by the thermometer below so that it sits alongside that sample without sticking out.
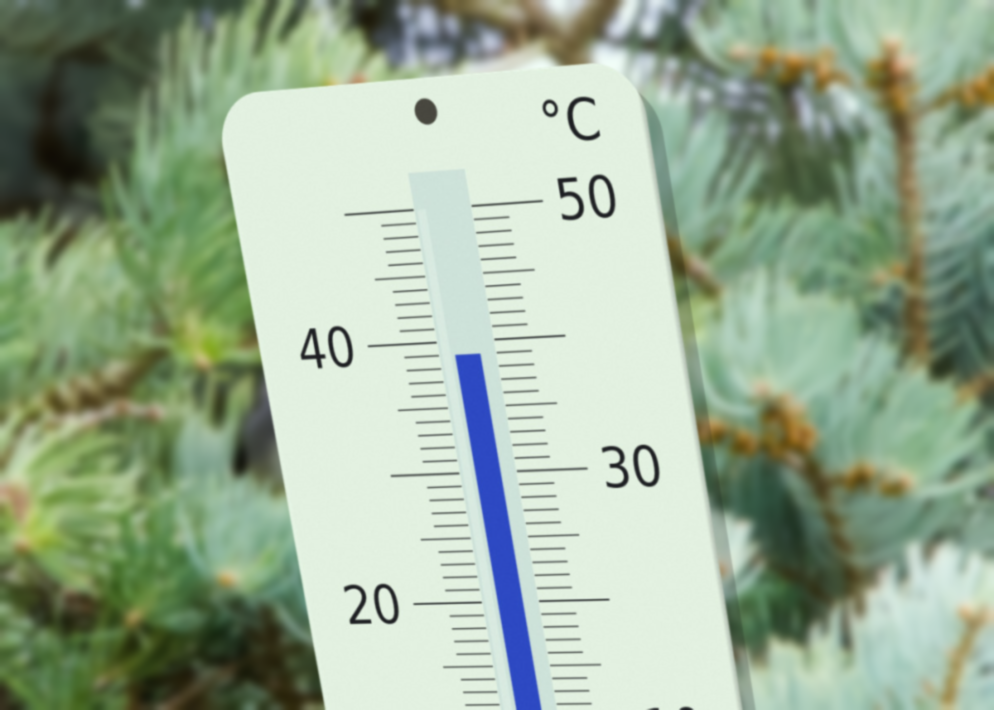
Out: 39,°C
